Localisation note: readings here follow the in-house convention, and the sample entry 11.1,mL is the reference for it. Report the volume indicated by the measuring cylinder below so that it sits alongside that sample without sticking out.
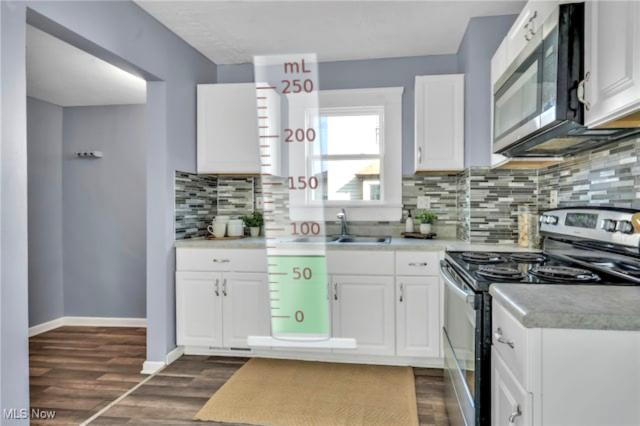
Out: 70,mL
